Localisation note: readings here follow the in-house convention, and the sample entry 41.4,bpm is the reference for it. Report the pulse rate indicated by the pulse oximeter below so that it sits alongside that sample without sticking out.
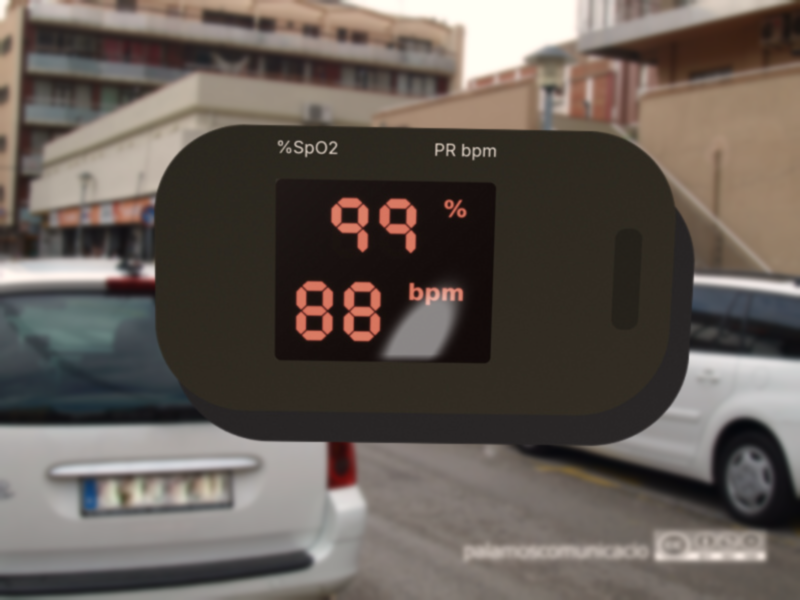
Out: 88,bpm
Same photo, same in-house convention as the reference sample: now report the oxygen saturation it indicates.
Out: 99,%
